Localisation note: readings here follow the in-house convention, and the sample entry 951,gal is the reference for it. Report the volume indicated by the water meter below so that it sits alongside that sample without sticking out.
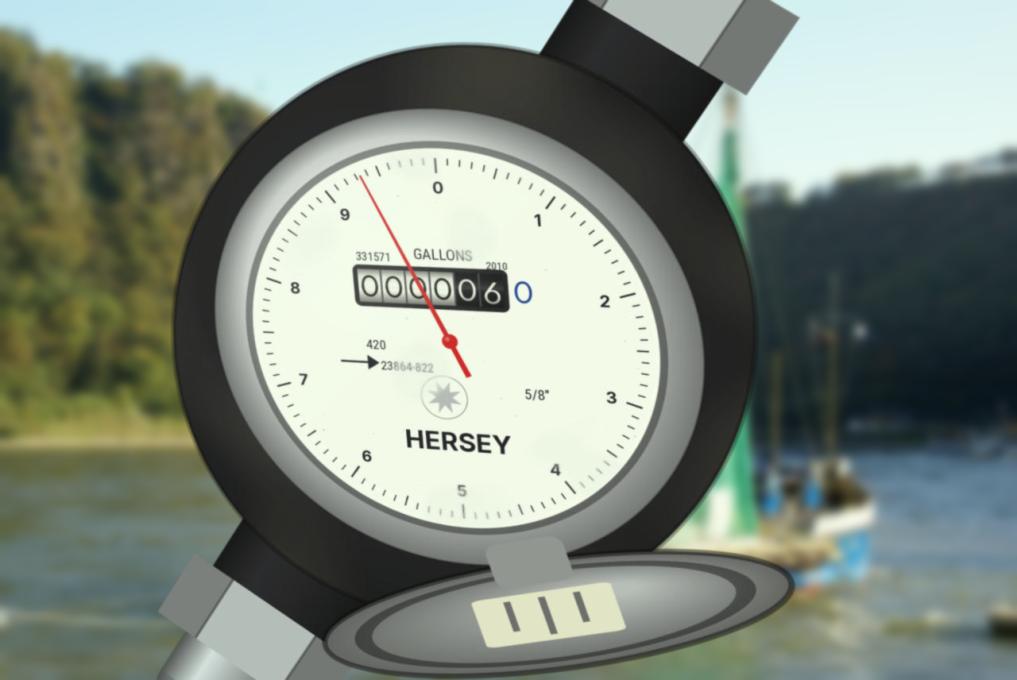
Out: 59.3,gal
